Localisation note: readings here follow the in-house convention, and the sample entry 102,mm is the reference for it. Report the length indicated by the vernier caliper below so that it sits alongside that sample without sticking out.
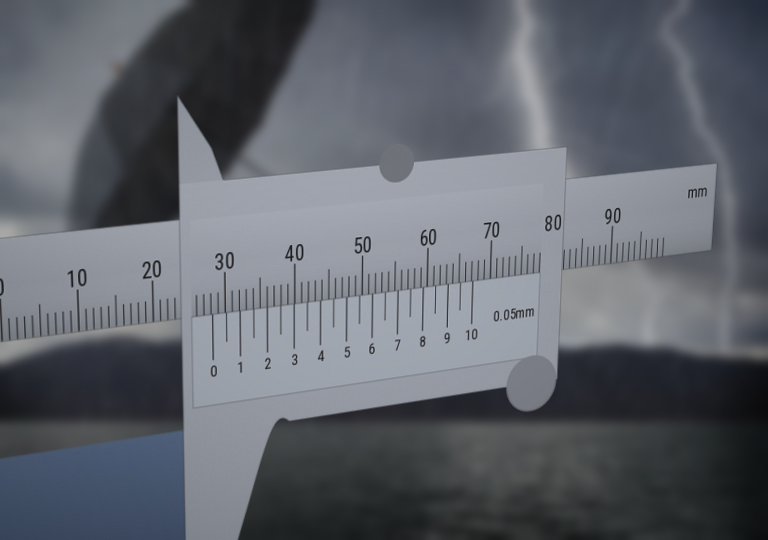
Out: 28.2,mm
